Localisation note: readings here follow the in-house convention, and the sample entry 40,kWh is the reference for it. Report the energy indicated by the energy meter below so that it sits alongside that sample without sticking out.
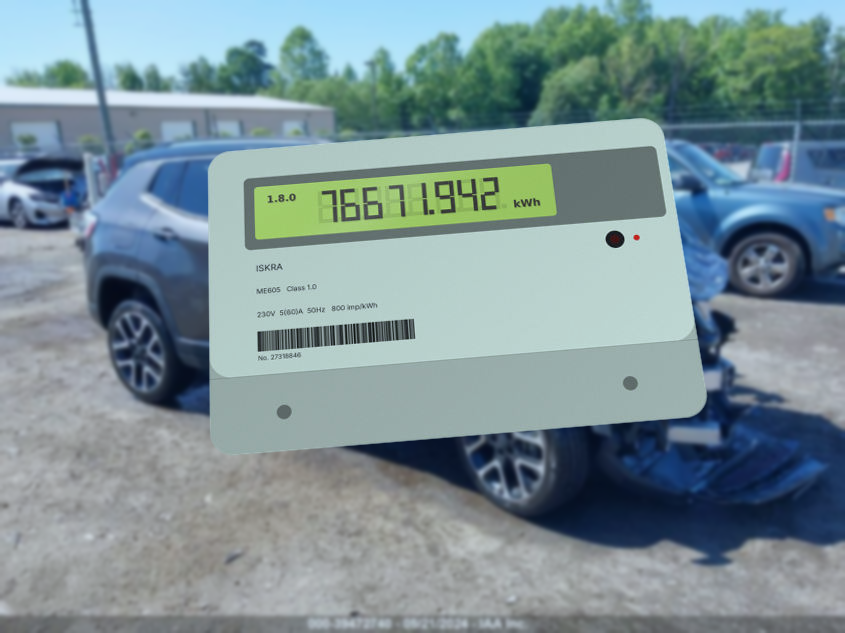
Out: 76671.942,kWh
